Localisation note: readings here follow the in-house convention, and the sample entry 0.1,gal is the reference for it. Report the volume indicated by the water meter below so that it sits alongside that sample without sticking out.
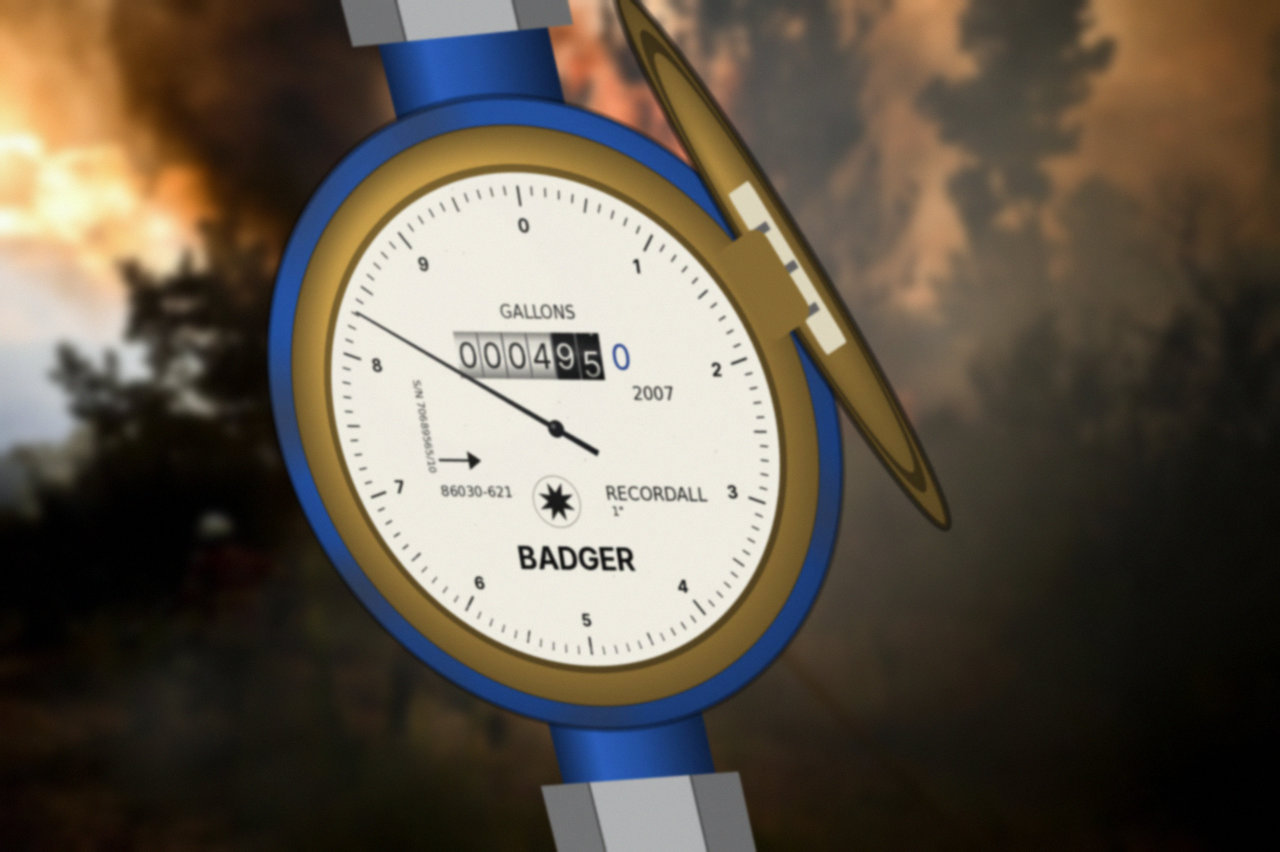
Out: 4948.3,gal
